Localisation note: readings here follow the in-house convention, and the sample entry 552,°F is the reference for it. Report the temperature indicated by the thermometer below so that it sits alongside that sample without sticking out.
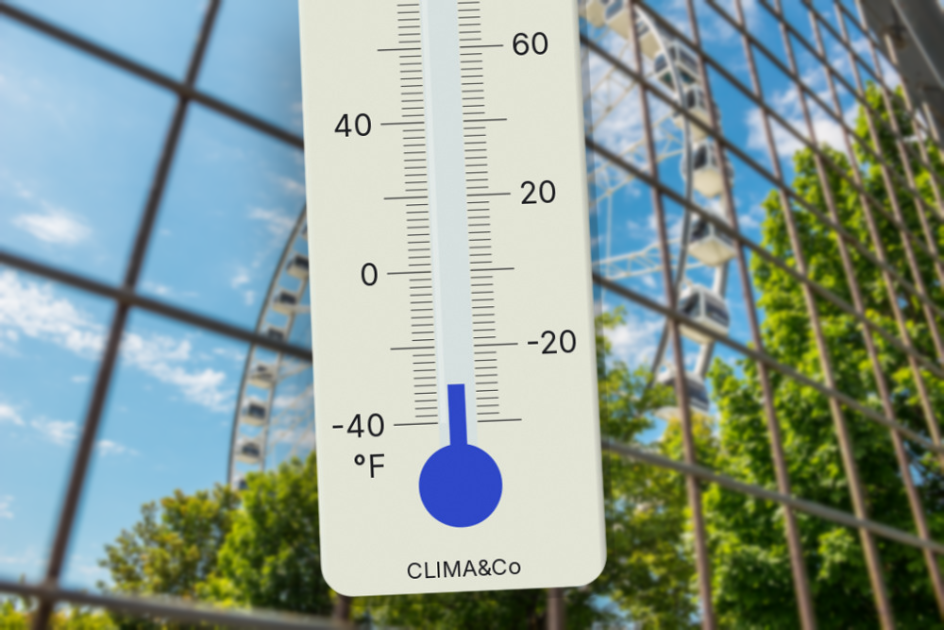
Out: -30,°F
